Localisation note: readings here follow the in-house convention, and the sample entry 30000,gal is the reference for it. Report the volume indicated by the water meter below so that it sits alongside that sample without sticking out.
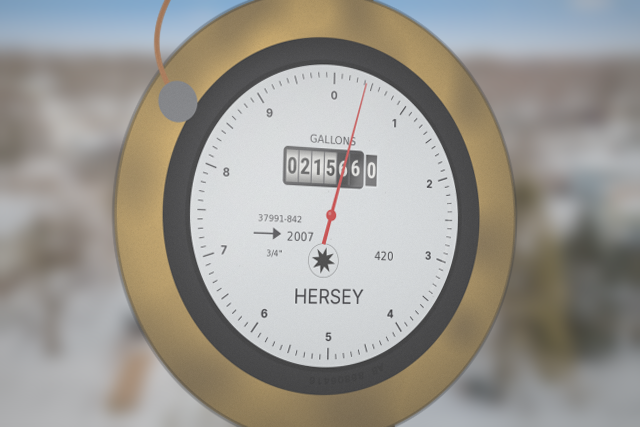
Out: 215660.4,gal
